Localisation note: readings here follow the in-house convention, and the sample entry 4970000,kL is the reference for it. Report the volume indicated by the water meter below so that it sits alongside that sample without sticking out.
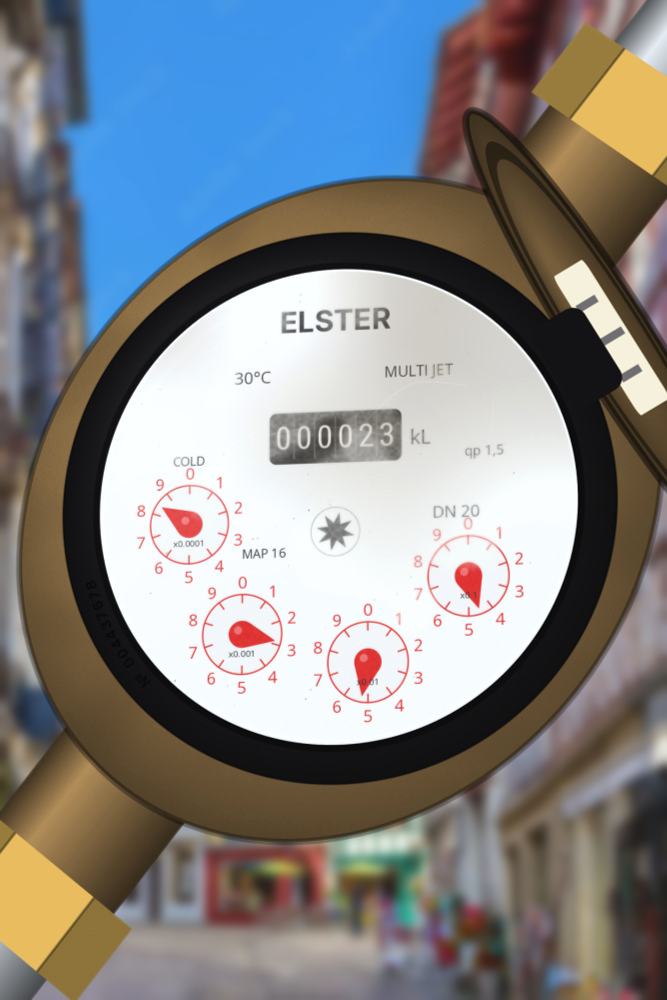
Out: 23.4528,kL
